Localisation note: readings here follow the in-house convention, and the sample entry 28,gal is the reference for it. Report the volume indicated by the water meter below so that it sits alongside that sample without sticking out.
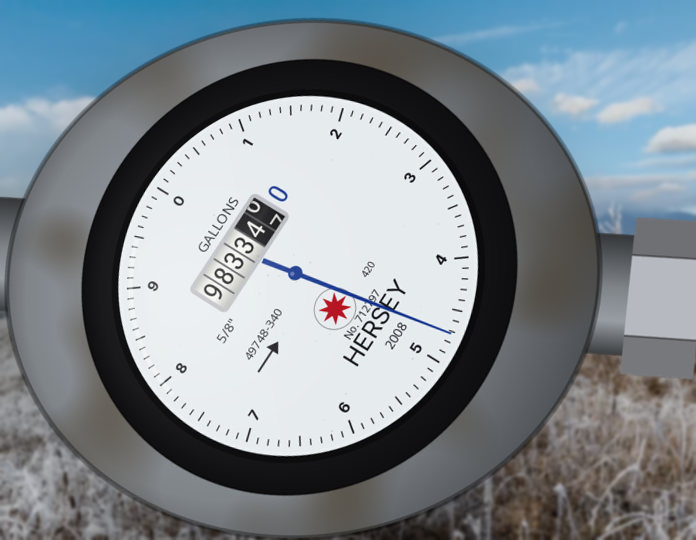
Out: 9833464.7,gal
